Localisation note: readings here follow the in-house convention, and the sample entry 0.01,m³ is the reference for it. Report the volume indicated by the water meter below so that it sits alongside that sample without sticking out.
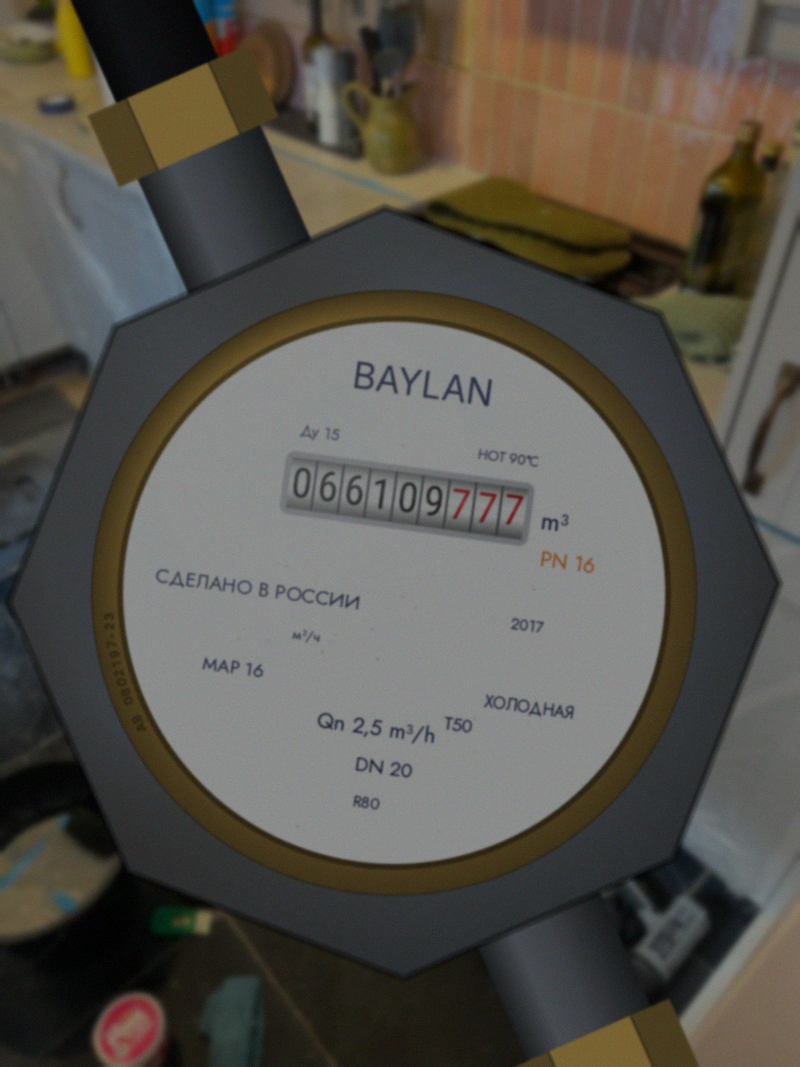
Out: 66109.777,m³
